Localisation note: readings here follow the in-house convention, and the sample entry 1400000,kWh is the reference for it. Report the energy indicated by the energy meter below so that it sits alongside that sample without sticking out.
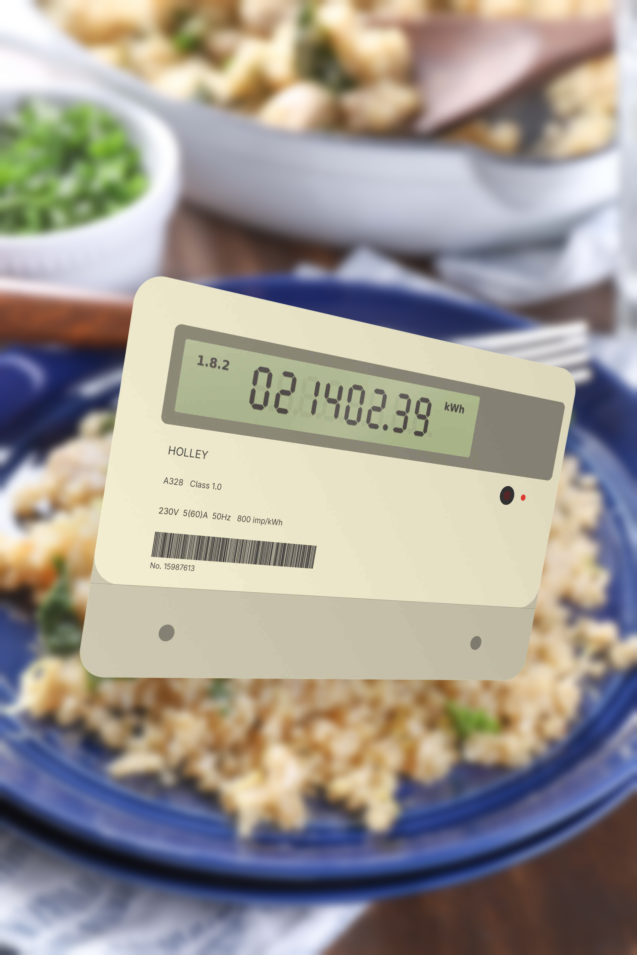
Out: 21402.39,kWh
